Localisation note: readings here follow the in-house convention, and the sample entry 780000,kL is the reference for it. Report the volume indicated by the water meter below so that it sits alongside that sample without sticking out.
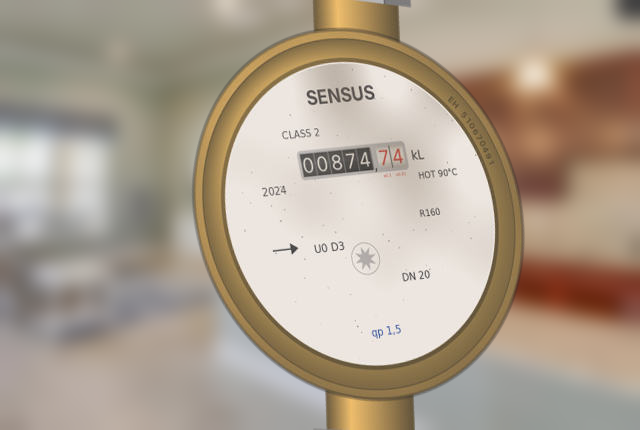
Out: 874.74,kL
